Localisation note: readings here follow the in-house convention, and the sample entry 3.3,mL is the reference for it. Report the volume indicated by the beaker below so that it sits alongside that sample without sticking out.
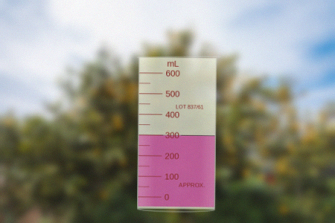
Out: 300,mL
